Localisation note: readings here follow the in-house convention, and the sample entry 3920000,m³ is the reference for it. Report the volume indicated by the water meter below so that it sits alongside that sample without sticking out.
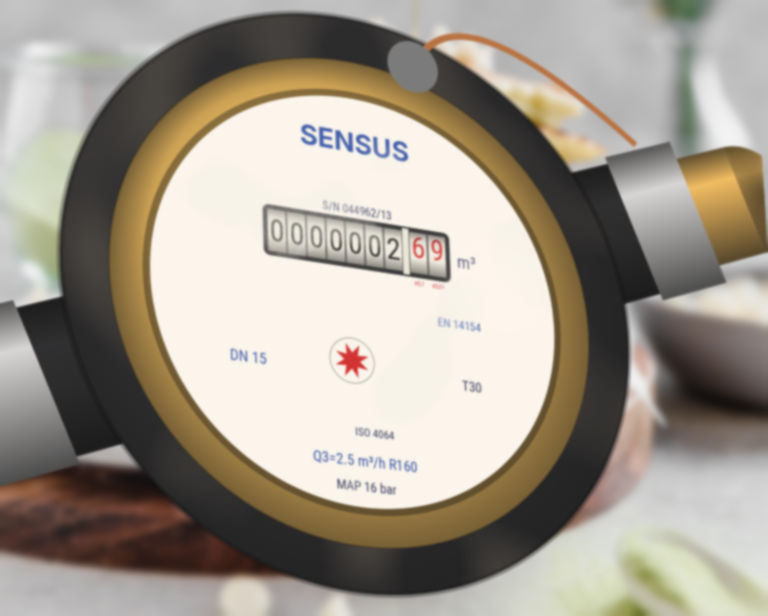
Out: 2.69,m³
